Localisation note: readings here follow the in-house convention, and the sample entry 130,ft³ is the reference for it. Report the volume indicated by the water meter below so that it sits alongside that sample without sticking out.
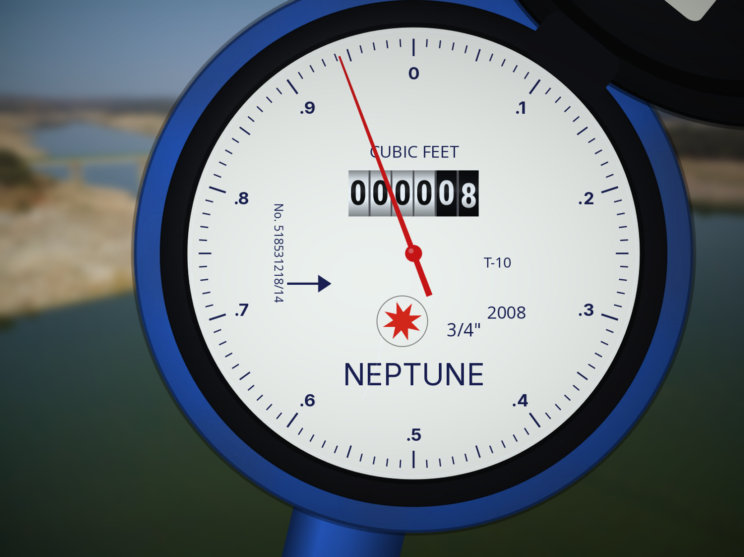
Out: 7.94,ft³
